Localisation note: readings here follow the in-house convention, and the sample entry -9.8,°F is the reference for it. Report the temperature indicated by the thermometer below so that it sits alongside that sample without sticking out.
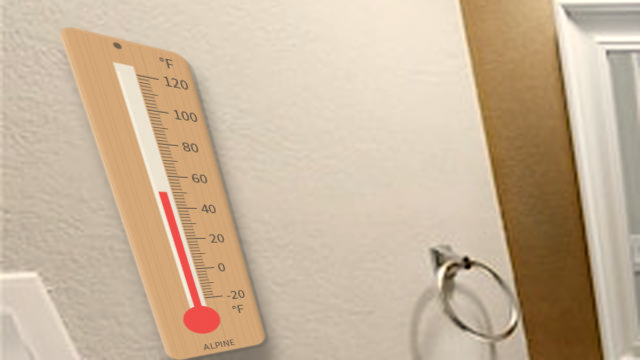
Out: 50,°F
